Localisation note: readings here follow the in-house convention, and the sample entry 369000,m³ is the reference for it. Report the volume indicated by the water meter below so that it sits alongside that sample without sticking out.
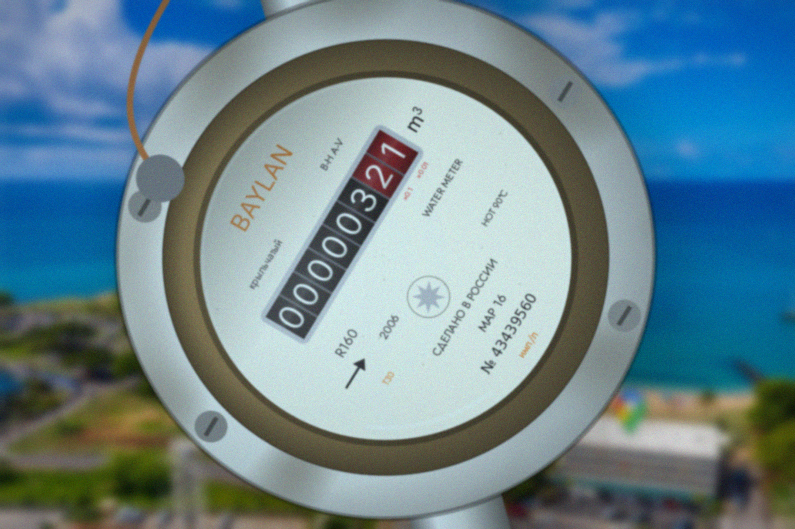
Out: 3.21,m³
